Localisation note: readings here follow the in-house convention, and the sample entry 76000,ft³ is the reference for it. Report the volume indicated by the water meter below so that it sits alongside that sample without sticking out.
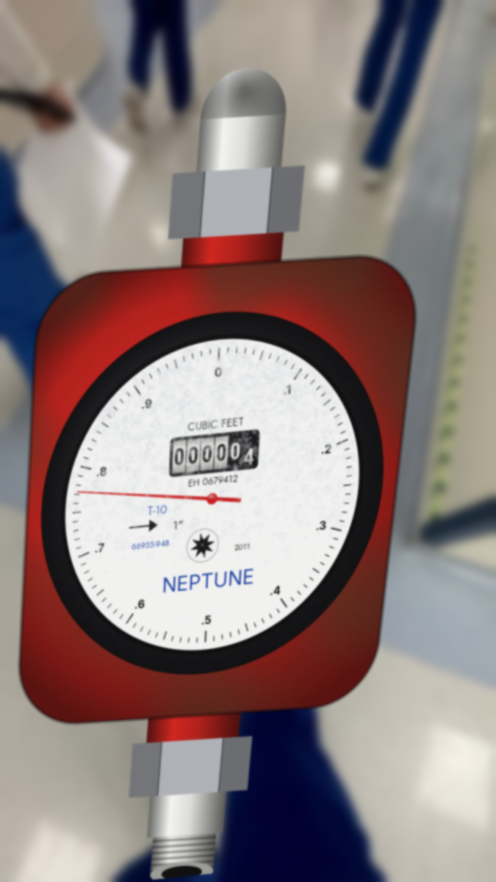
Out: 3.77,ft³
